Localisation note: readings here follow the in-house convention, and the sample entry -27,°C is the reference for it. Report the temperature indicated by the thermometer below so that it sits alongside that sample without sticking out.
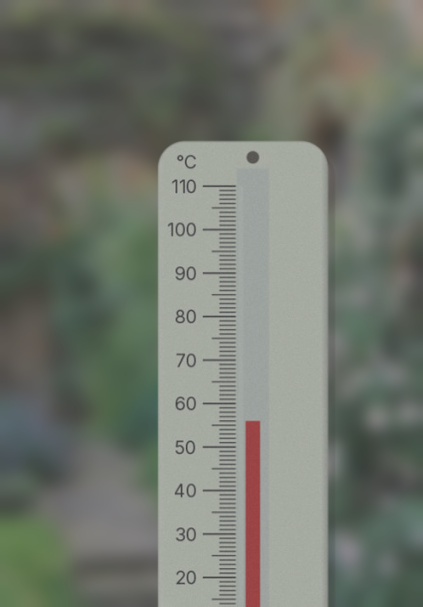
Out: 56,°C
